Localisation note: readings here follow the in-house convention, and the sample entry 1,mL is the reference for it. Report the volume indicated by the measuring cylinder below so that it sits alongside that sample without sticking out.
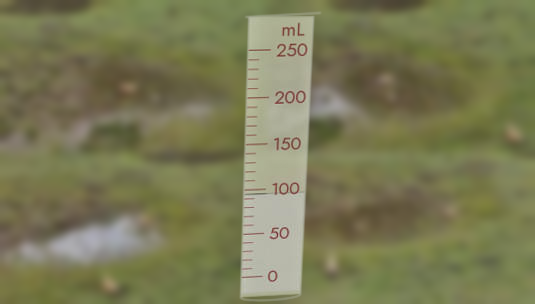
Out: 95,mL
